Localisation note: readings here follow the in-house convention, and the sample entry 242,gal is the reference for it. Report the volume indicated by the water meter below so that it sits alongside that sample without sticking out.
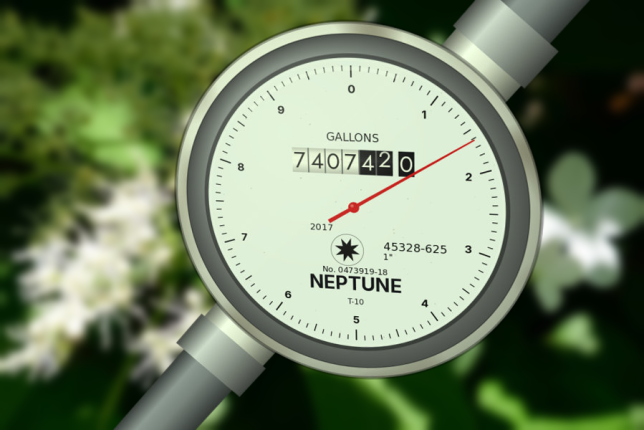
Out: 7407421.6,gal
